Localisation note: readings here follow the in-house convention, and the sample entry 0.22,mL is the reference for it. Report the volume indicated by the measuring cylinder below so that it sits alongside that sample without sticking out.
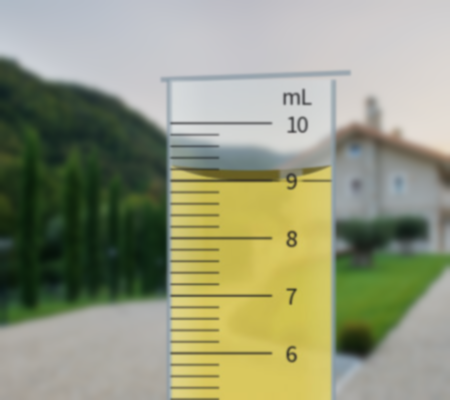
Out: 9,mL
